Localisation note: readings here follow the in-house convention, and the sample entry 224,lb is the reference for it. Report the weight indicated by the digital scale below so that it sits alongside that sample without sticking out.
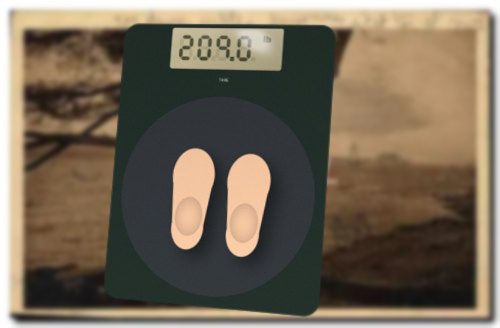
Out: 209.0,lb
